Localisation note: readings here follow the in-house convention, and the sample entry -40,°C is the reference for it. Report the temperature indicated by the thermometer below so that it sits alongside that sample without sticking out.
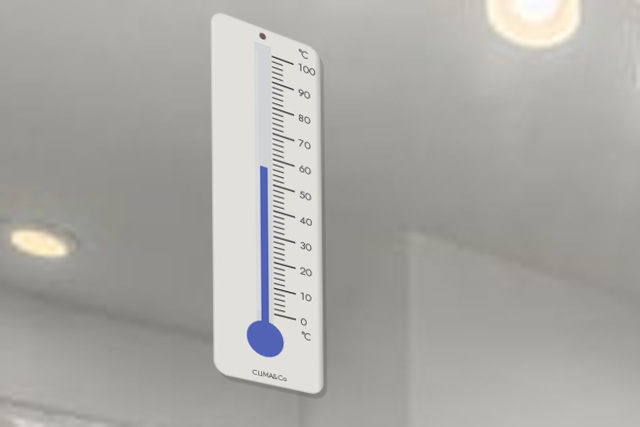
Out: 56,°C
